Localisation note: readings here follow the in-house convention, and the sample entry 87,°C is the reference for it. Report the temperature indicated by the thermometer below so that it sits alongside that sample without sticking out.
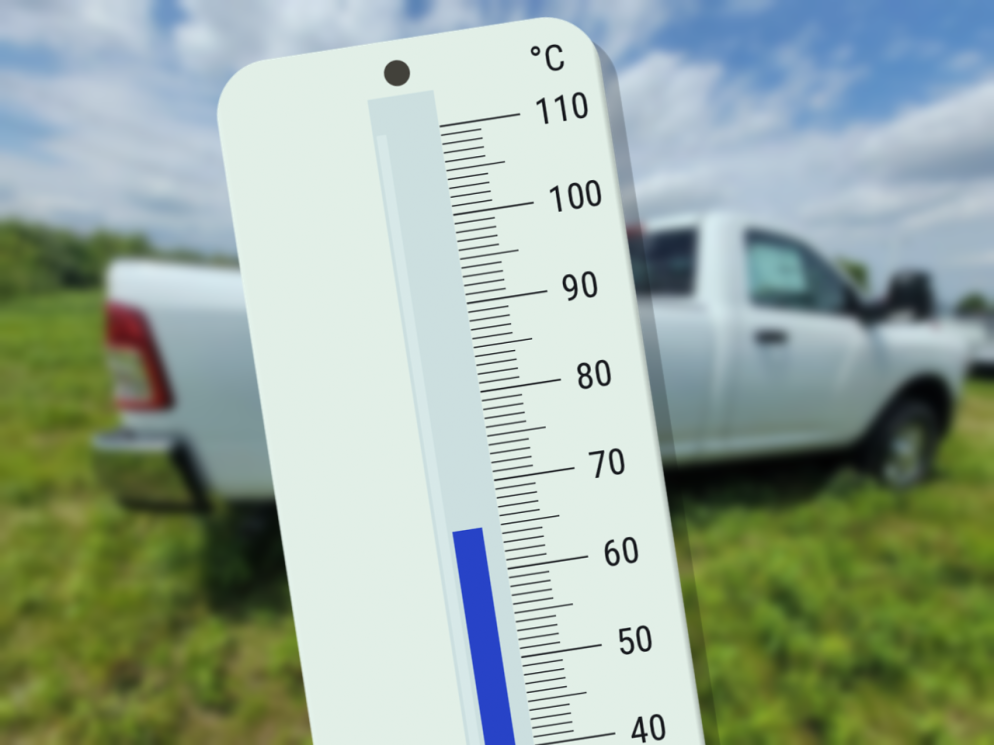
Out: 65,°C
